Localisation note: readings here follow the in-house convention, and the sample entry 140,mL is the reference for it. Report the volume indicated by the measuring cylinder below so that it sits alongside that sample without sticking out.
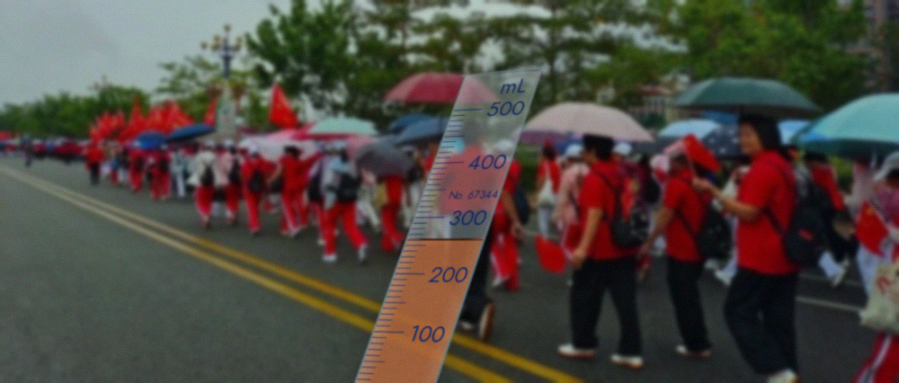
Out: 260,mL
